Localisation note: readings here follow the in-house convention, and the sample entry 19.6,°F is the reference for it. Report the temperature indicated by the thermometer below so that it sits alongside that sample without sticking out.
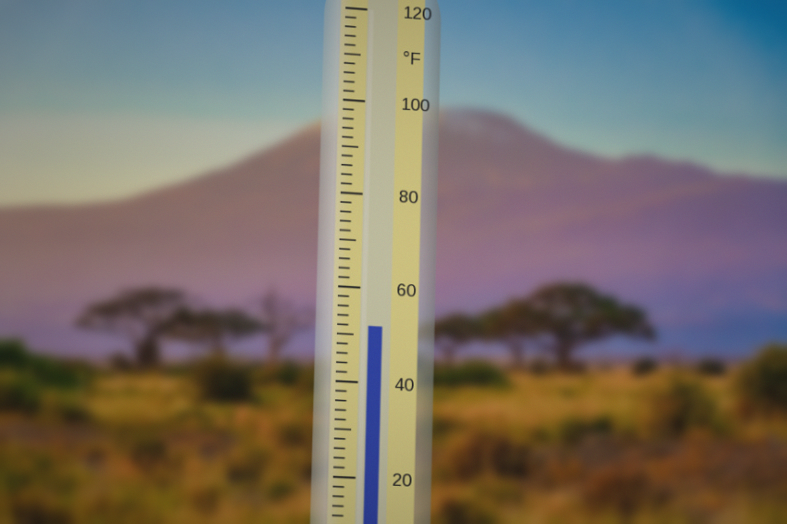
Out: 52,°F
